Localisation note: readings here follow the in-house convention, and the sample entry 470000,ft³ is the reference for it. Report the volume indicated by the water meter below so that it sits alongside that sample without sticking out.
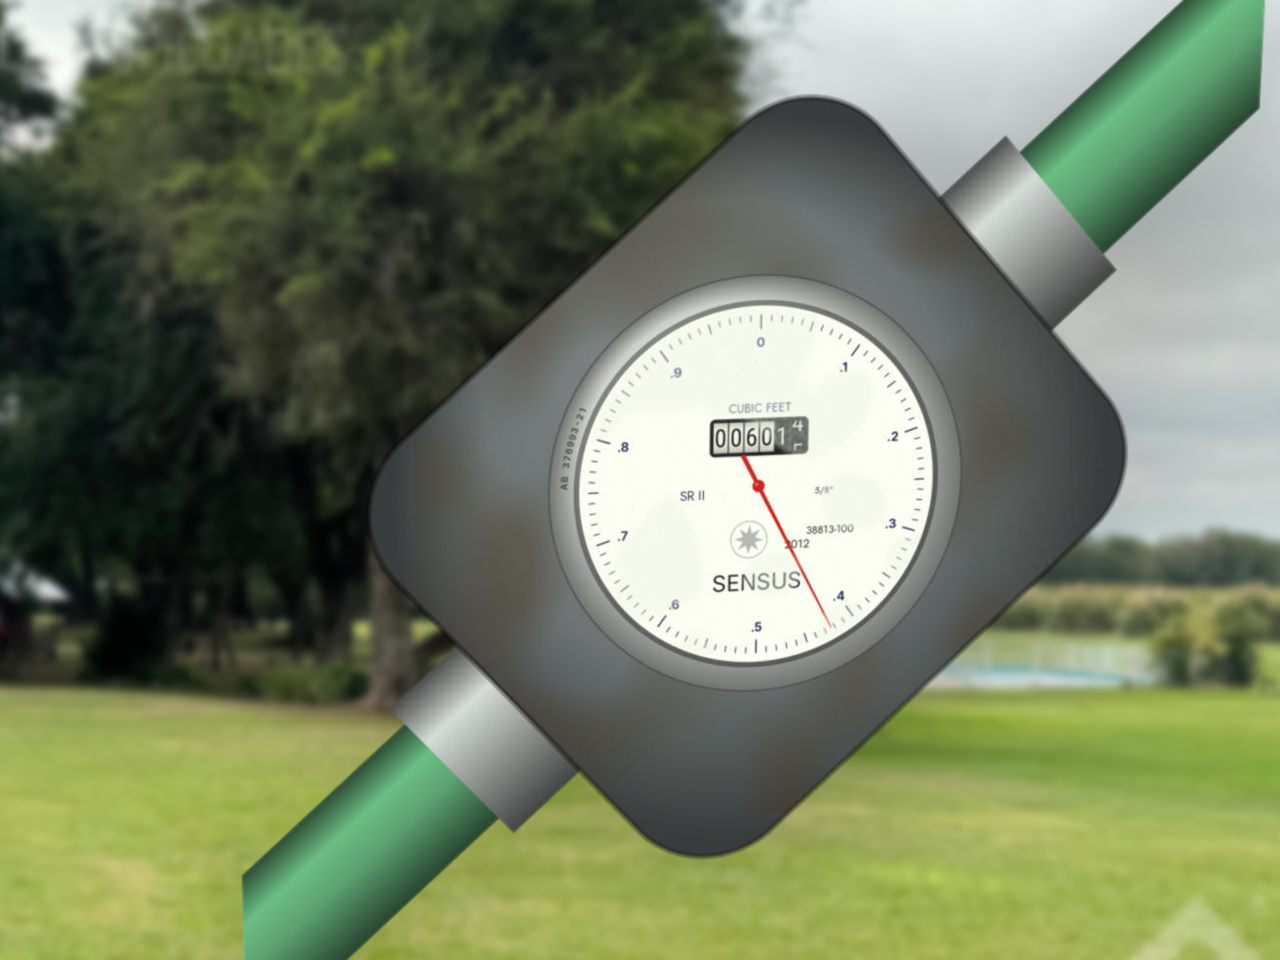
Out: 6014.42,ft³
